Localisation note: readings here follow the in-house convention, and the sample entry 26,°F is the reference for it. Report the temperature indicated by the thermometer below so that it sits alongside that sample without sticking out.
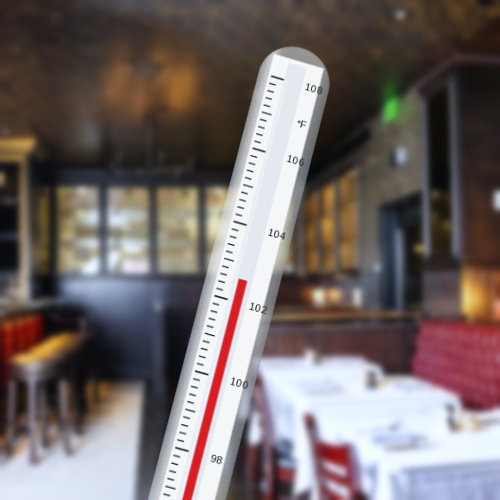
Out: 102.6,°F
